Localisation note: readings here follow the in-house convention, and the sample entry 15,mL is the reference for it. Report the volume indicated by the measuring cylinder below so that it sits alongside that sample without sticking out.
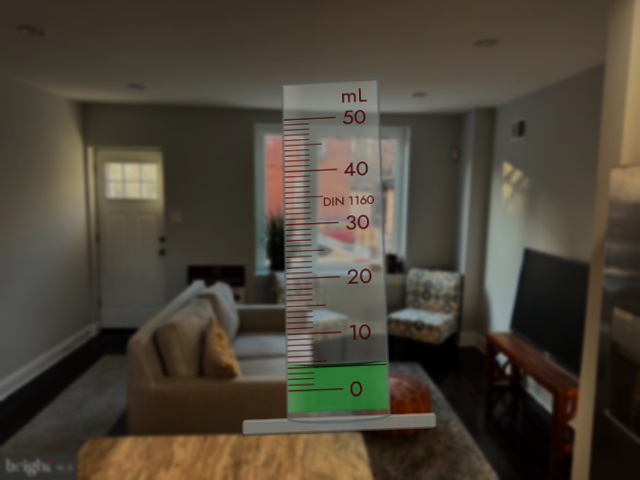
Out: 4,mL
